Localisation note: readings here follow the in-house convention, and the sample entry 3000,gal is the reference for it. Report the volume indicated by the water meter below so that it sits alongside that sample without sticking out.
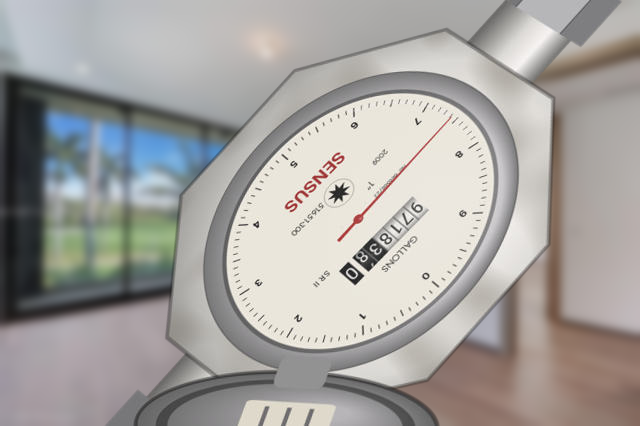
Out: 9718377.4,gal
